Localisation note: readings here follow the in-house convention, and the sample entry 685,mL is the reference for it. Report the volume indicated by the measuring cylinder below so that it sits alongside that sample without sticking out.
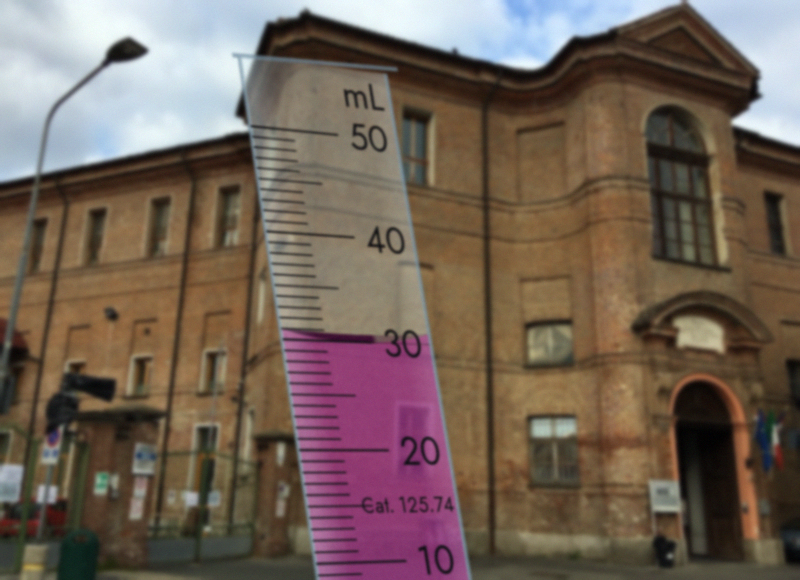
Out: 30,mL
